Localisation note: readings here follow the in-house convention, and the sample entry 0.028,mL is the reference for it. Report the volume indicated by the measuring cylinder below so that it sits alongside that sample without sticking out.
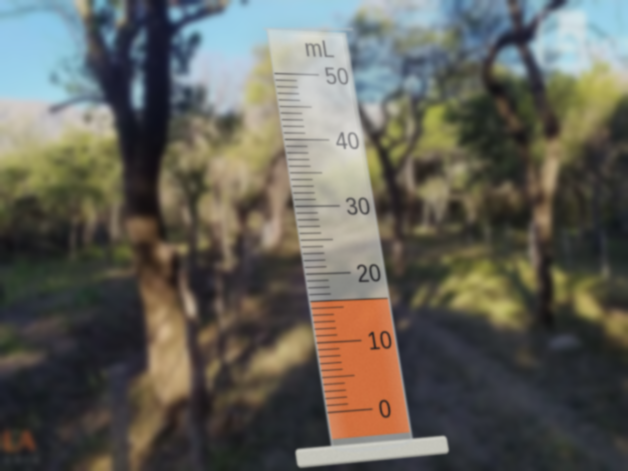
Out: 16,mL
